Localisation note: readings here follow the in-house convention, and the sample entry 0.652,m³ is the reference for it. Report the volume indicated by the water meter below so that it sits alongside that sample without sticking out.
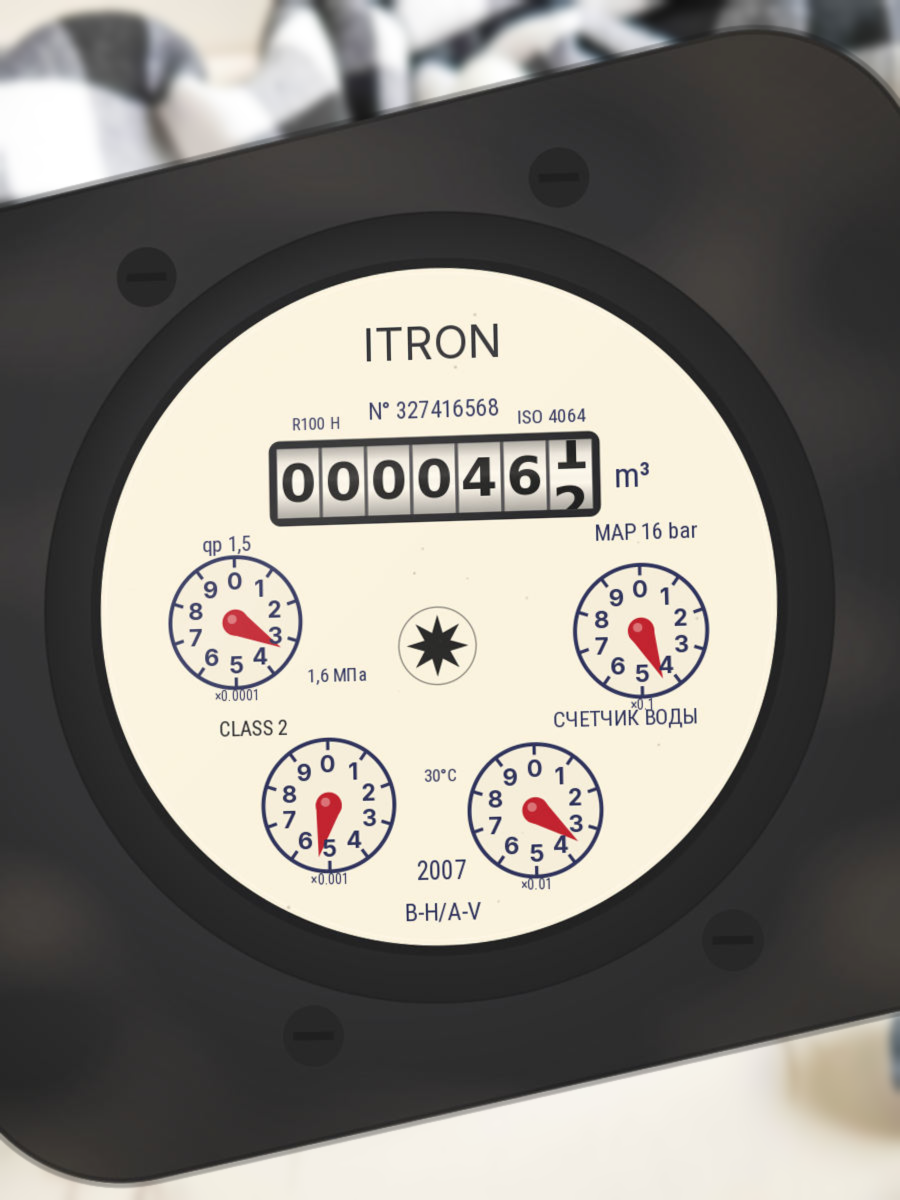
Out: 461.4353,m³
